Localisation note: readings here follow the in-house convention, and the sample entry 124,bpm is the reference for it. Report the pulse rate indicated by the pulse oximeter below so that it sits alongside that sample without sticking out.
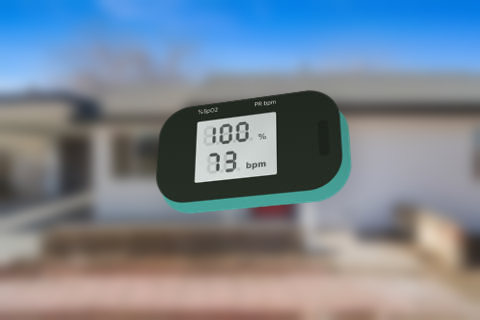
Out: 73,bpm
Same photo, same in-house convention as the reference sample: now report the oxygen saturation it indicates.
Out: 100,%
